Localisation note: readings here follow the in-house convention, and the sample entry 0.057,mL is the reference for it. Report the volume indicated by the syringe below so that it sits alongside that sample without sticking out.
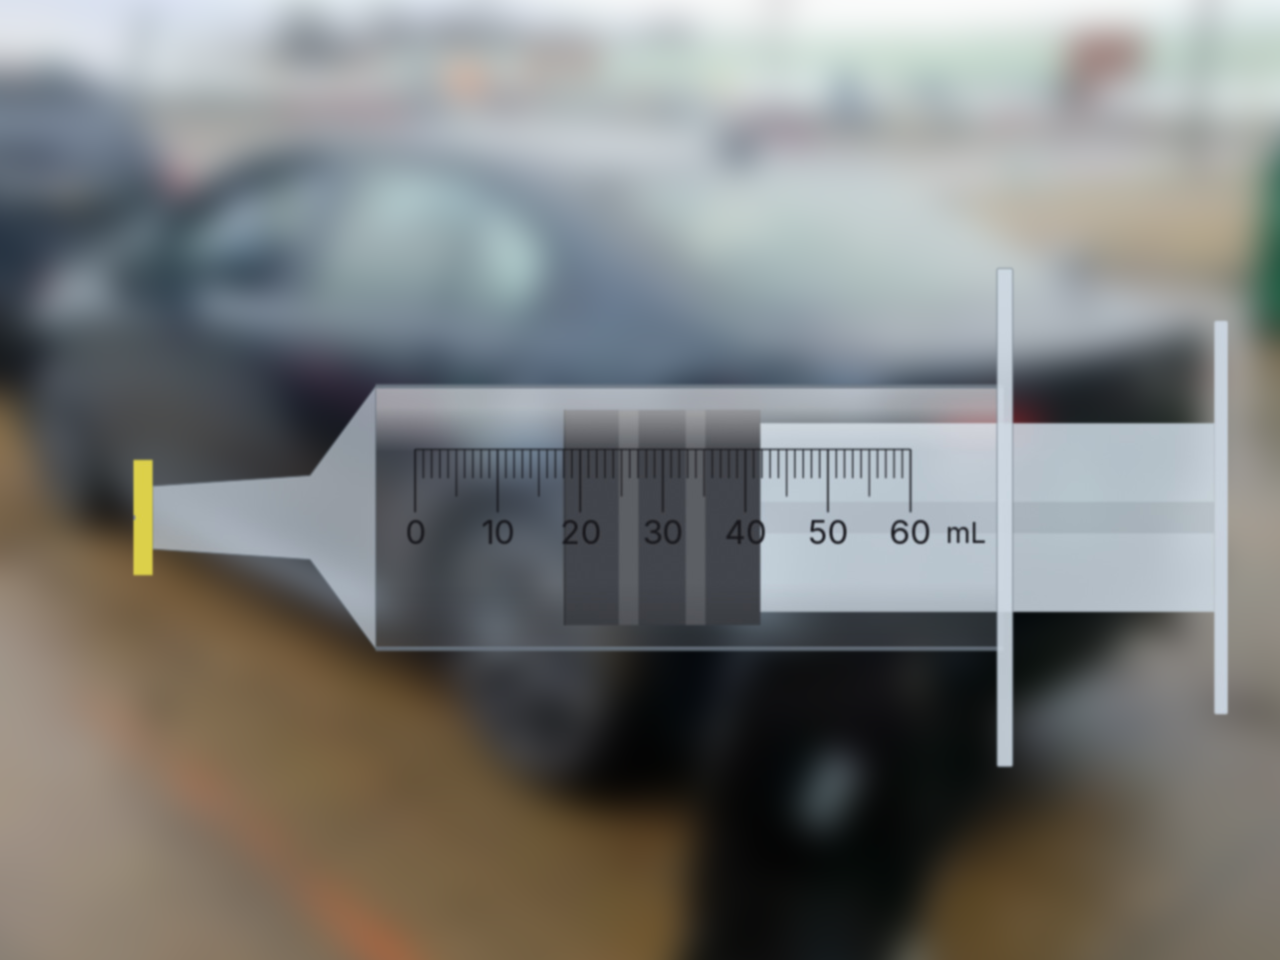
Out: 18,mL
